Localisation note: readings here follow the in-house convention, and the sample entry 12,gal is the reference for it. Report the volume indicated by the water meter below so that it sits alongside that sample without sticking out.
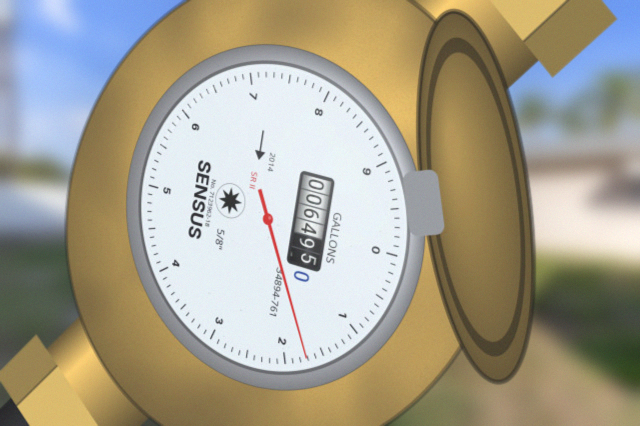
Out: 64951.7,gal
